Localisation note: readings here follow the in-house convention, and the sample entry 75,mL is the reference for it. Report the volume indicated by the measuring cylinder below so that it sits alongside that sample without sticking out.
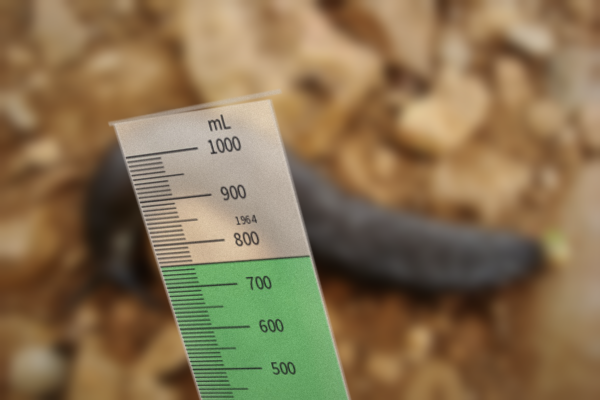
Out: 750,mL
